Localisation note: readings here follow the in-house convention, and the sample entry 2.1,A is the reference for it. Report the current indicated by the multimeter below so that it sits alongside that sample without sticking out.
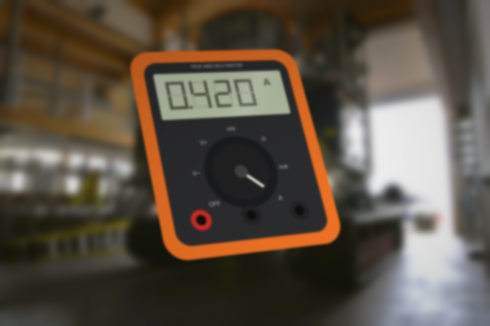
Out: 0.420,A
